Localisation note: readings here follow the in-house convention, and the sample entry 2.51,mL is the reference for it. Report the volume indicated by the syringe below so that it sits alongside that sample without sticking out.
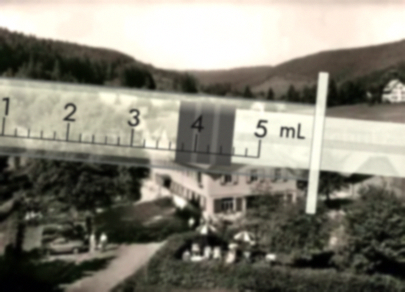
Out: 3.7,mL
